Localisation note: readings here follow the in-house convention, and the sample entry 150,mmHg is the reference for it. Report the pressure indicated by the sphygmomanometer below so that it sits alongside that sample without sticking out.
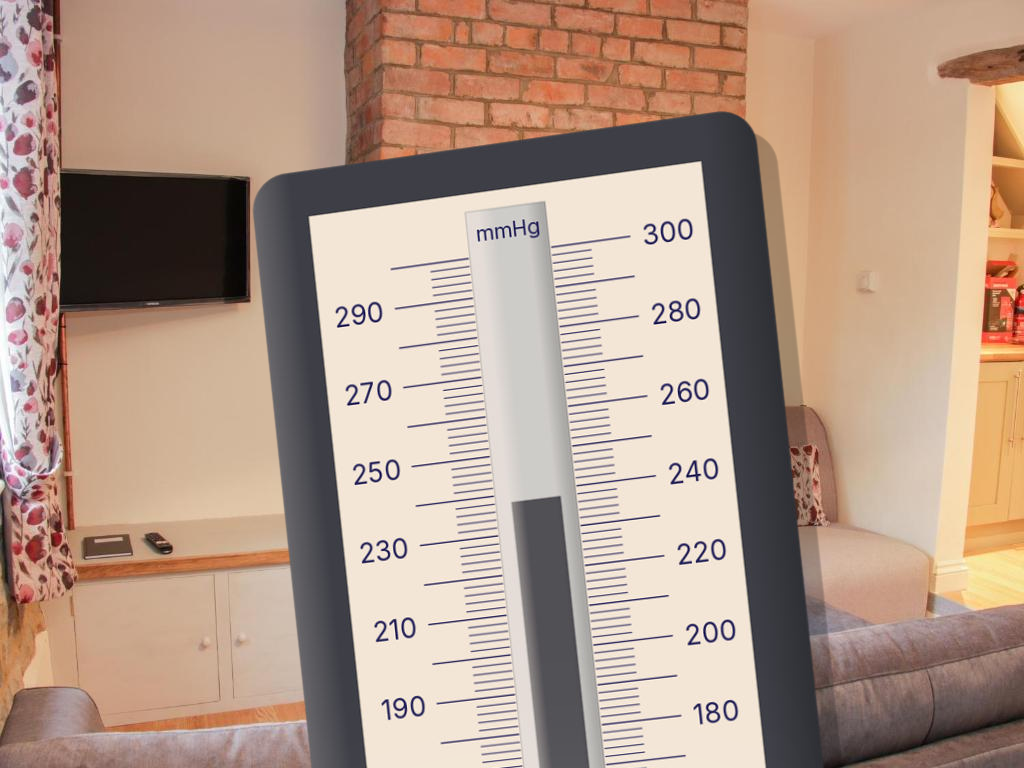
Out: 238,mmHg
